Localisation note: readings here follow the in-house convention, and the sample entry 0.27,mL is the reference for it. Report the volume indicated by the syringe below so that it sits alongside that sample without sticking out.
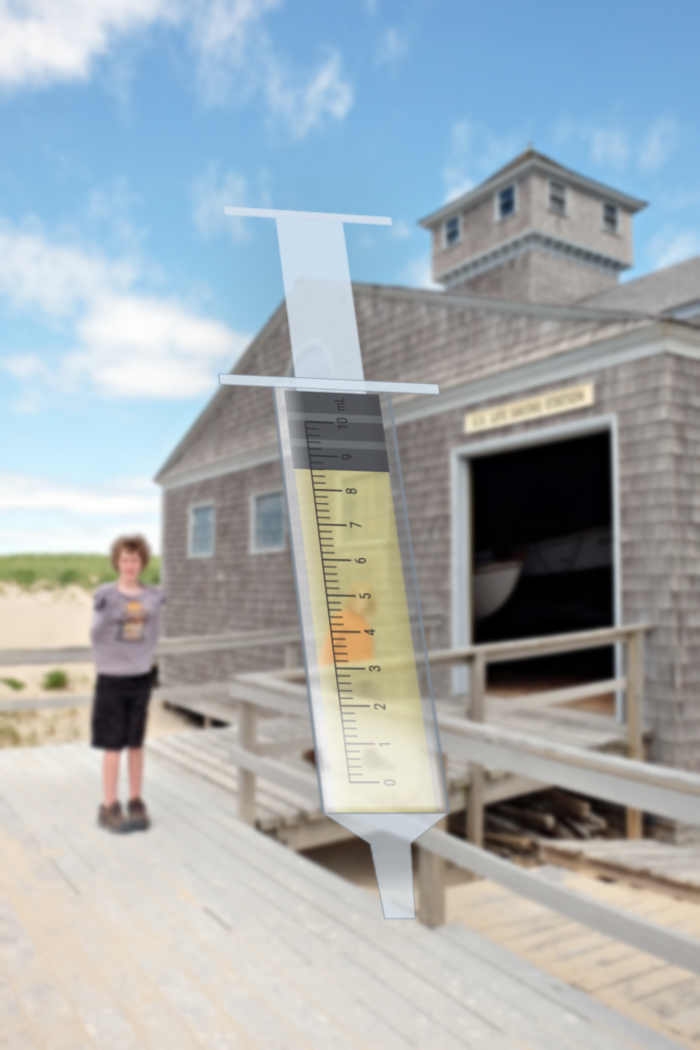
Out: 8.6,mL
